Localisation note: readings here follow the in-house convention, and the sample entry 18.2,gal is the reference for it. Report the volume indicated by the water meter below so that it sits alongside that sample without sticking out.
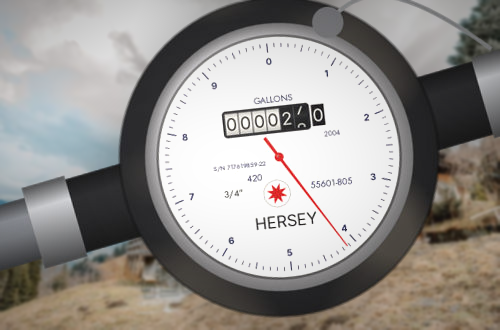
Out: 274.1,gal
